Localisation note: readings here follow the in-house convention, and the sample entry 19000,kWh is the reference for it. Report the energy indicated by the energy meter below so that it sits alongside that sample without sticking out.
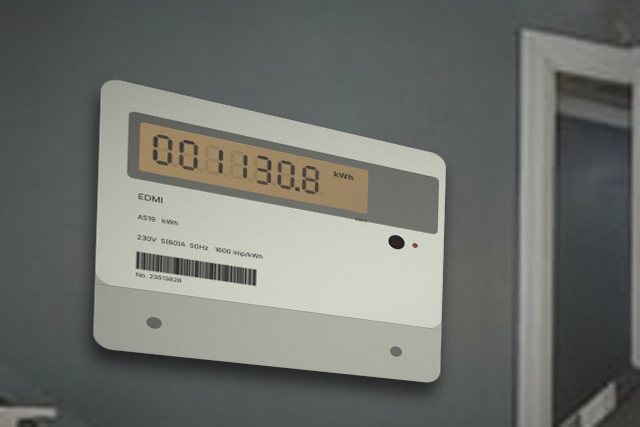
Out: 1130.8,kWh
